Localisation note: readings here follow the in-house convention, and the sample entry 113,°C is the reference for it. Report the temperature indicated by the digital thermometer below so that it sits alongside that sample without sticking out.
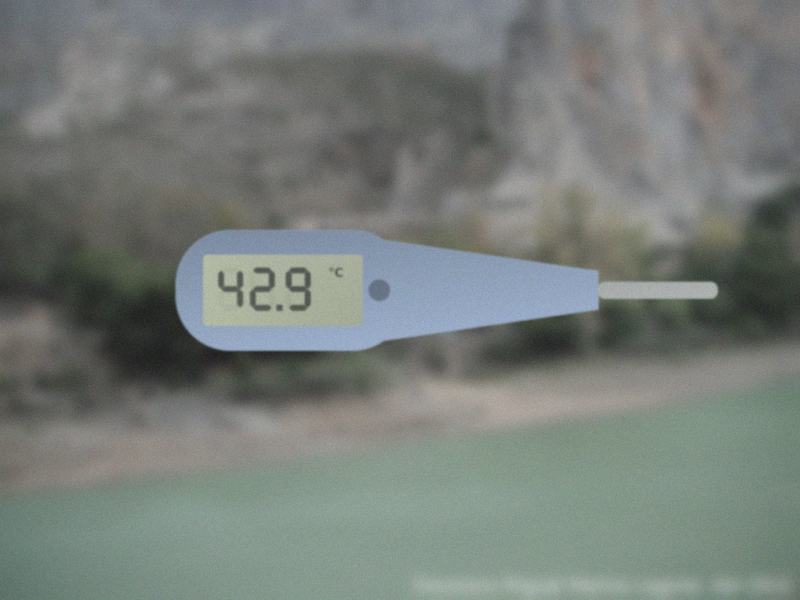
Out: 42.9,°C
